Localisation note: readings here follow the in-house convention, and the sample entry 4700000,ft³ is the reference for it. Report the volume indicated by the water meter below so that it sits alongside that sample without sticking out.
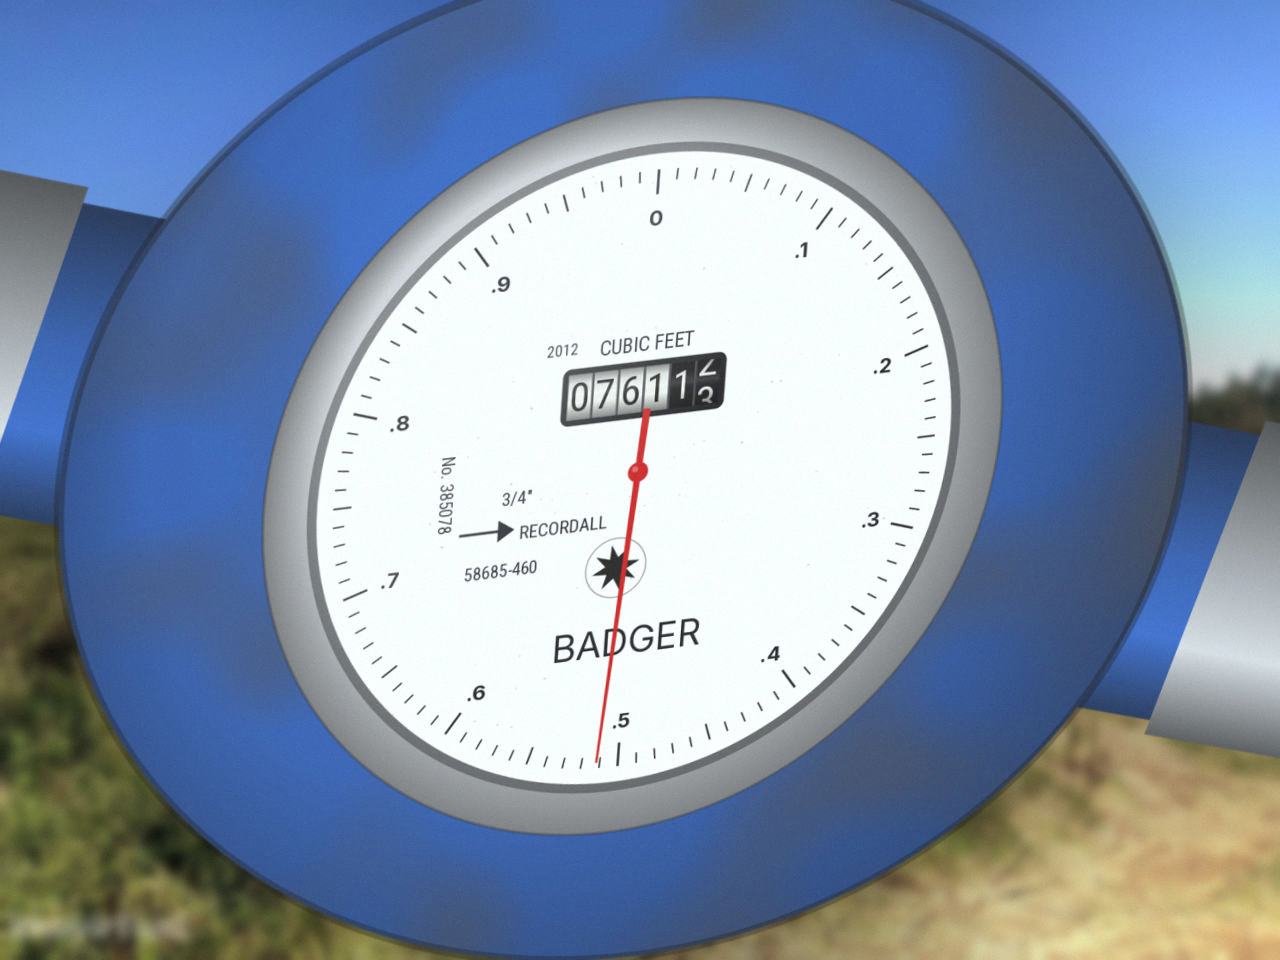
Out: 76112.51,ft³
